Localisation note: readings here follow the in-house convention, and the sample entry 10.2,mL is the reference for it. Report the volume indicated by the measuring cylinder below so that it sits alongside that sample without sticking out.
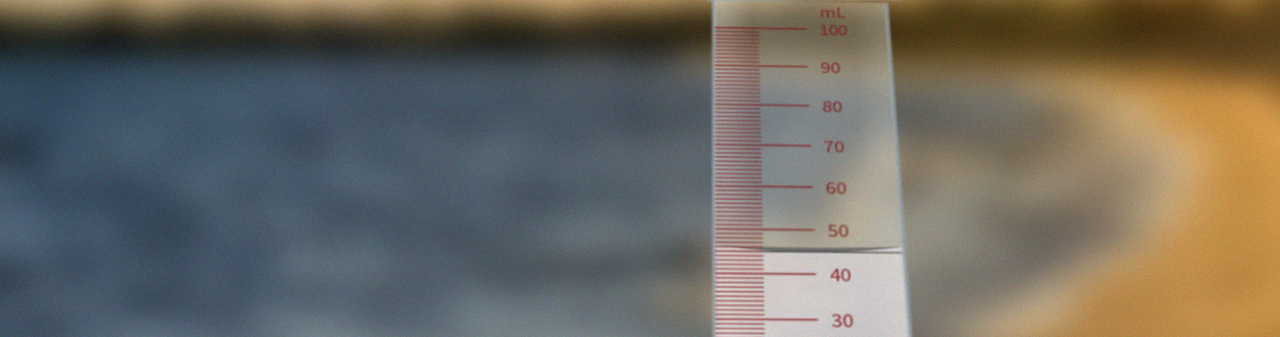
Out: 45,mL
